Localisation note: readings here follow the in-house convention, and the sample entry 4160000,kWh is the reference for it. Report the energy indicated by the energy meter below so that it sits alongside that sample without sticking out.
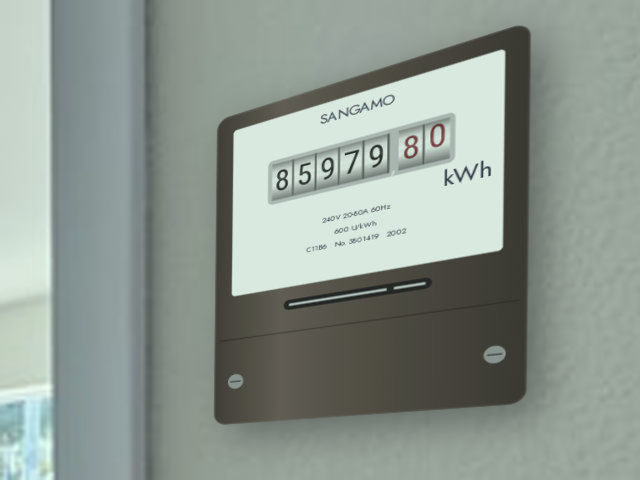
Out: 85979.80,kWh
